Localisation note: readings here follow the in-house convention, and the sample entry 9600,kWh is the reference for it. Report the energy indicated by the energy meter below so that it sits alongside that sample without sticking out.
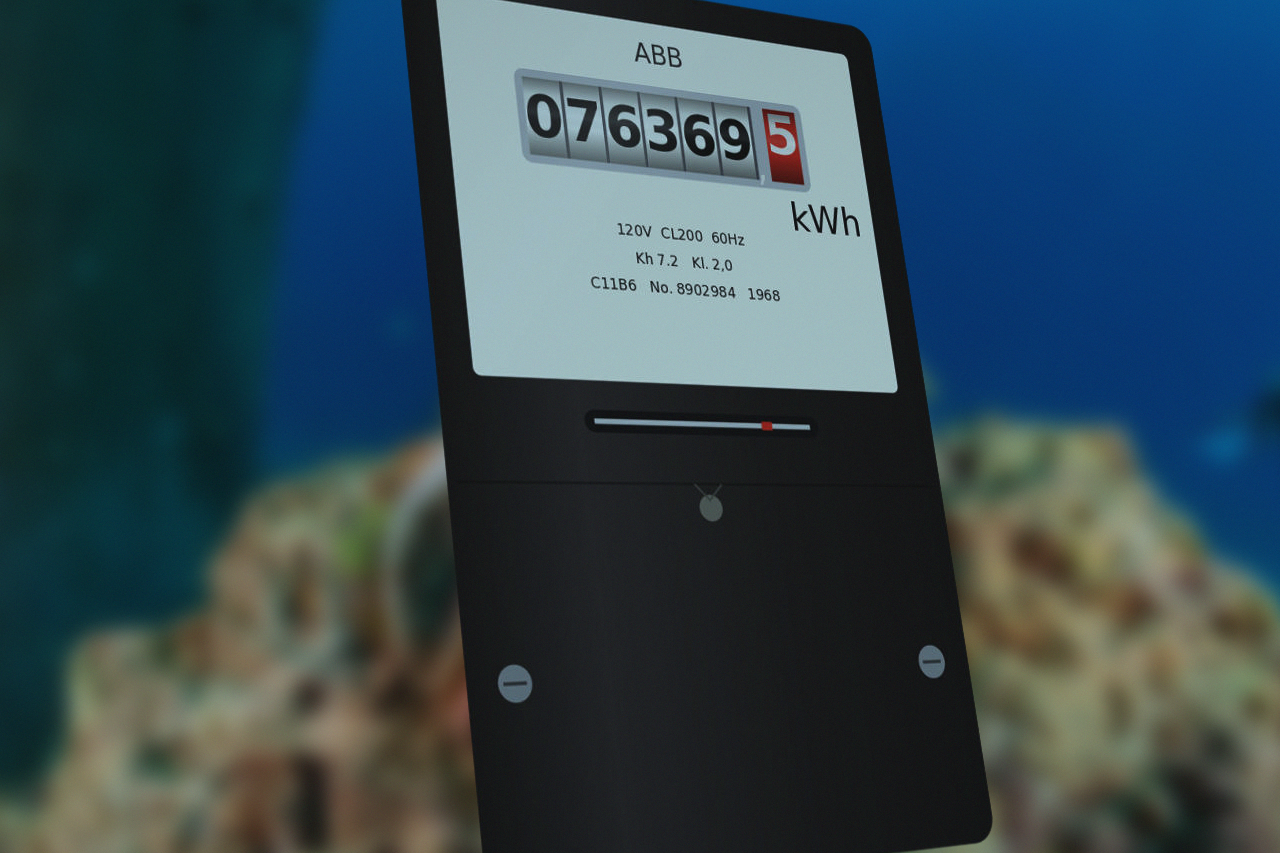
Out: 76369.5,kWh
